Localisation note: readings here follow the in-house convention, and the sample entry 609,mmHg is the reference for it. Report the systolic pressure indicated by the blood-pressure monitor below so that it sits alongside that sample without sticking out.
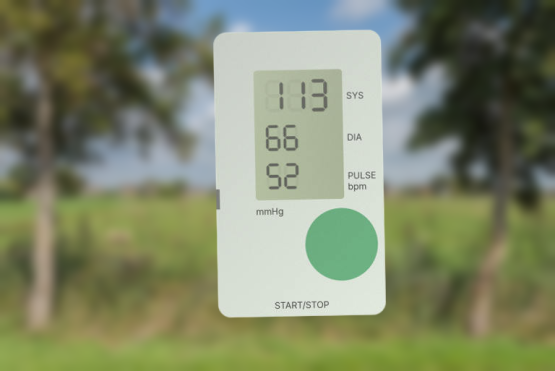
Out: 113,mmHg
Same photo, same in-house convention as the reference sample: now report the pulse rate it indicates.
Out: 52,bpm
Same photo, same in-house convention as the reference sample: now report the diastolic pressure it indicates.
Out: 66,mmHg
